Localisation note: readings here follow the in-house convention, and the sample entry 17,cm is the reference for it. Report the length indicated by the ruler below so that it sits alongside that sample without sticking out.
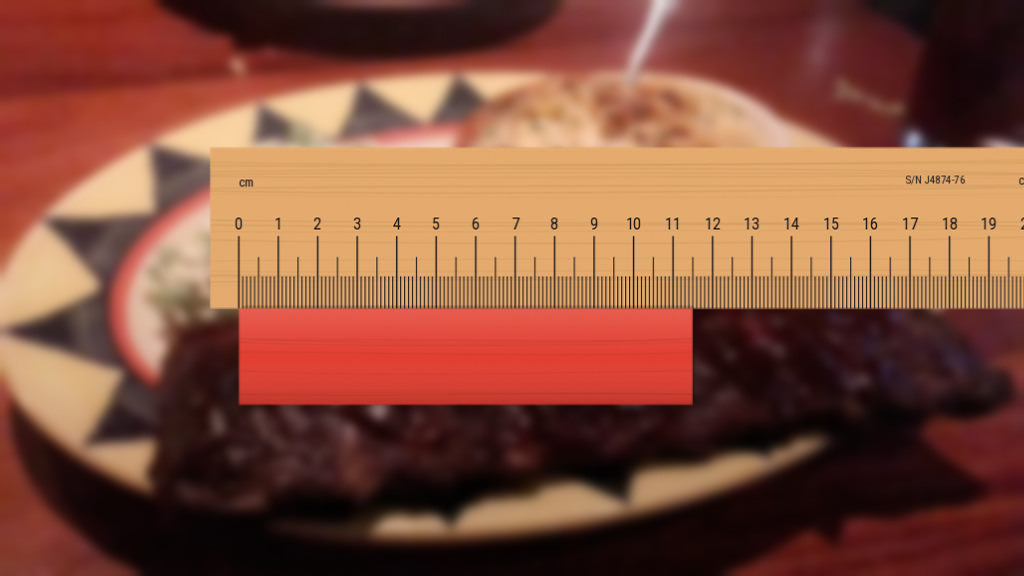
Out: 11.5,cm
